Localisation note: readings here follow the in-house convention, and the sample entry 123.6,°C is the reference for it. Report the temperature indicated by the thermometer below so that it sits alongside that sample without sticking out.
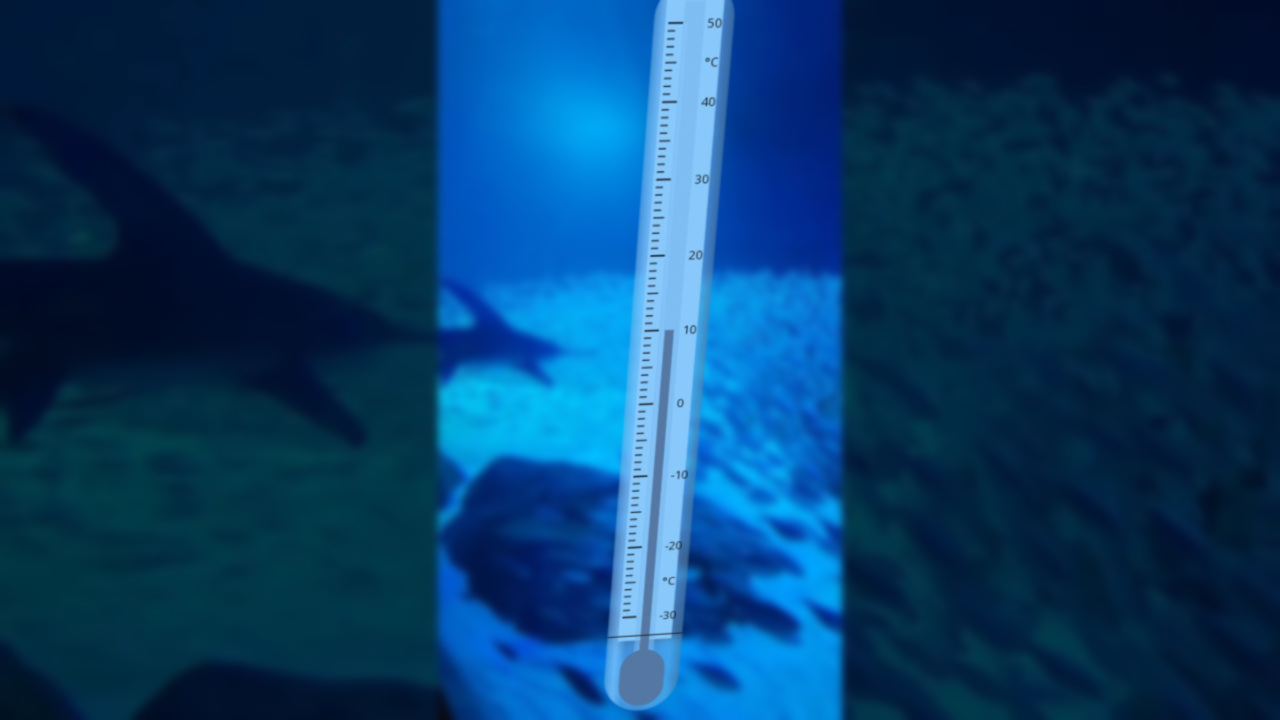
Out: 10,°C
